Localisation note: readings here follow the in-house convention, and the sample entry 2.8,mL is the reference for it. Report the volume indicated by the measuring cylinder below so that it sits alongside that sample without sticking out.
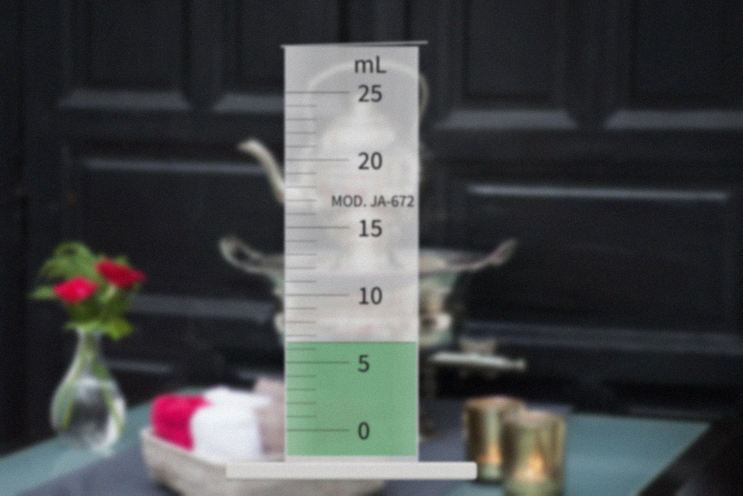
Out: 6.5,mL
